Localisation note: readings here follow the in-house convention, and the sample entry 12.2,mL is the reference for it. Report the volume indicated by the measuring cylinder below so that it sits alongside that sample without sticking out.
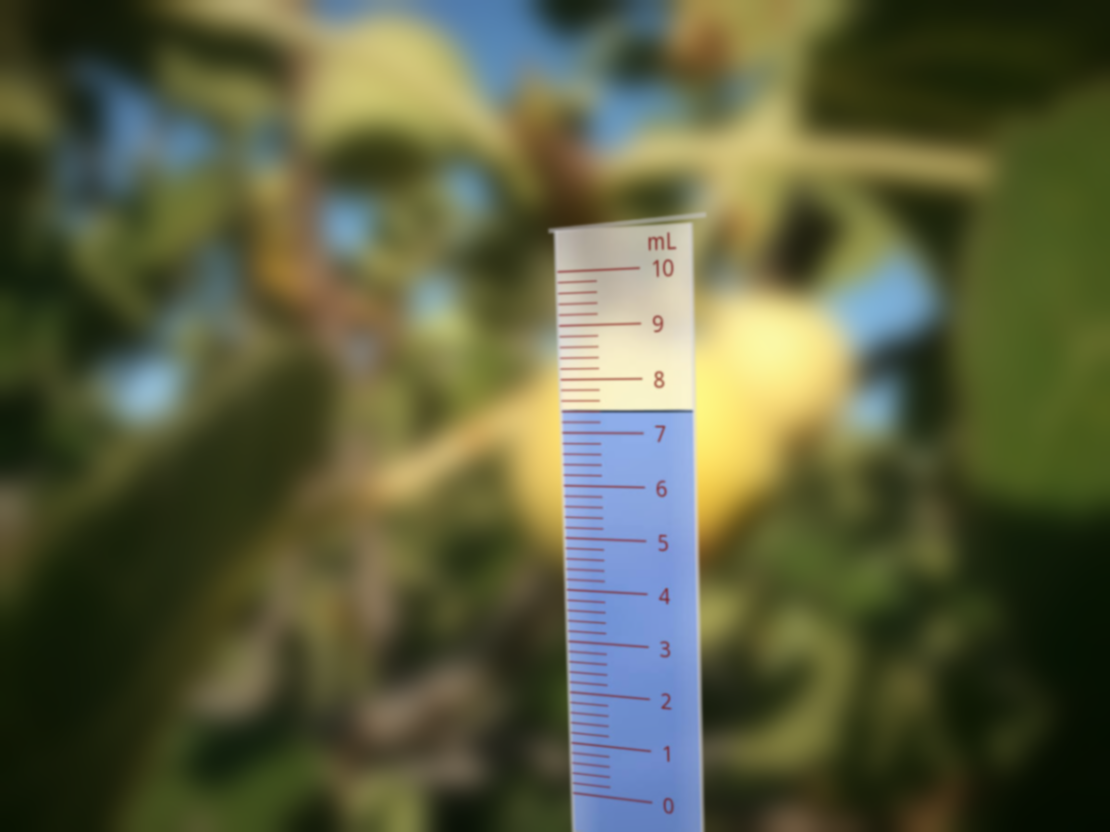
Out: 7.4,mL
